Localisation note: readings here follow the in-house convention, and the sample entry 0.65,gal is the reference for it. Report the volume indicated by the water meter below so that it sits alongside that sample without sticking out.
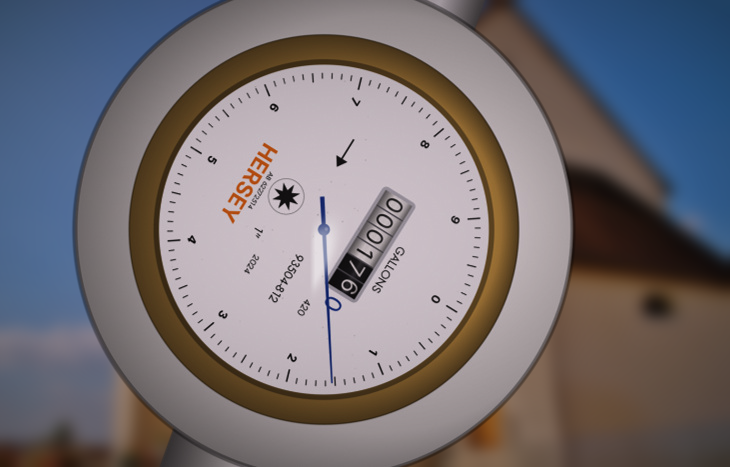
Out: 1761.5,gal
